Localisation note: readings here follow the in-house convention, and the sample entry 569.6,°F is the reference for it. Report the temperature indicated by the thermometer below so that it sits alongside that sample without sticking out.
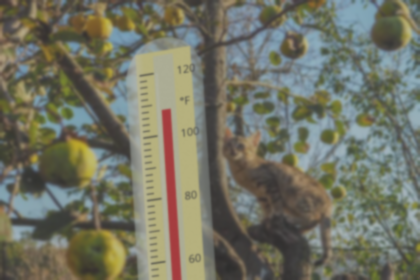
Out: 108,°F
